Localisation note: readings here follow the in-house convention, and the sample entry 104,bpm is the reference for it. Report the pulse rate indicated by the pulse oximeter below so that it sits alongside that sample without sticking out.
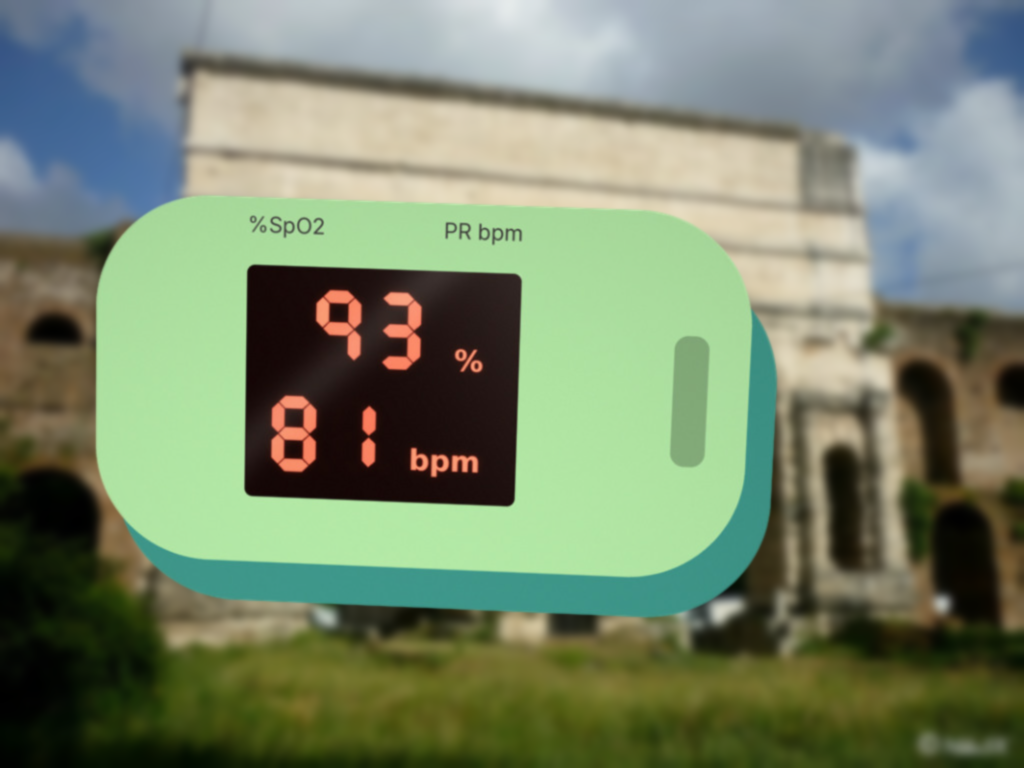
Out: 81,bpm
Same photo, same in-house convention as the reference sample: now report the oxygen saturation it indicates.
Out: 93,%
